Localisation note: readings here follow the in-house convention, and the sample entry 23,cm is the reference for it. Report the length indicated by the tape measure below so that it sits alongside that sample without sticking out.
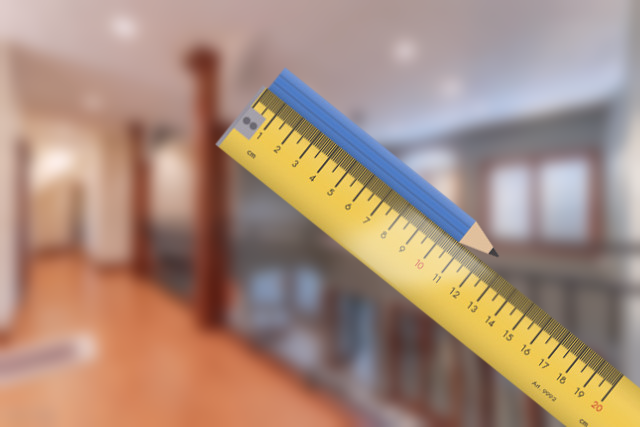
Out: 12.5,cm
